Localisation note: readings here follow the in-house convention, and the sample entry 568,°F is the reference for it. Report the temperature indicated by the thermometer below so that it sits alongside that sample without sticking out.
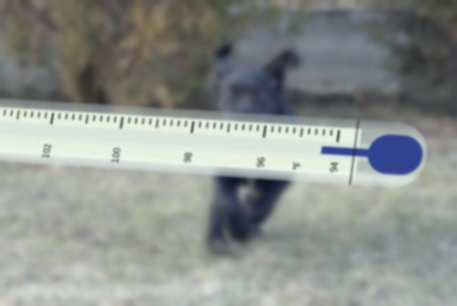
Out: 94.4,°F
